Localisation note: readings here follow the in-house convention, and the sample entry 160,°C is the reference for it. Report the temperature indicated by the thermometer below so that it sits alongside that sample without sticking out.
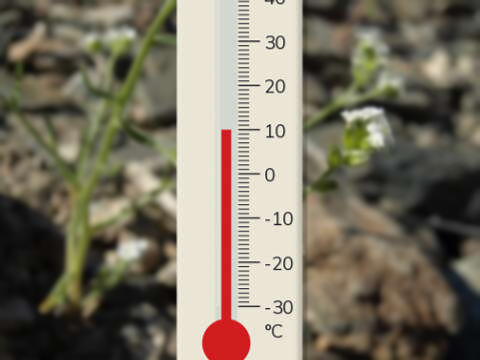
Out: 10,°C
